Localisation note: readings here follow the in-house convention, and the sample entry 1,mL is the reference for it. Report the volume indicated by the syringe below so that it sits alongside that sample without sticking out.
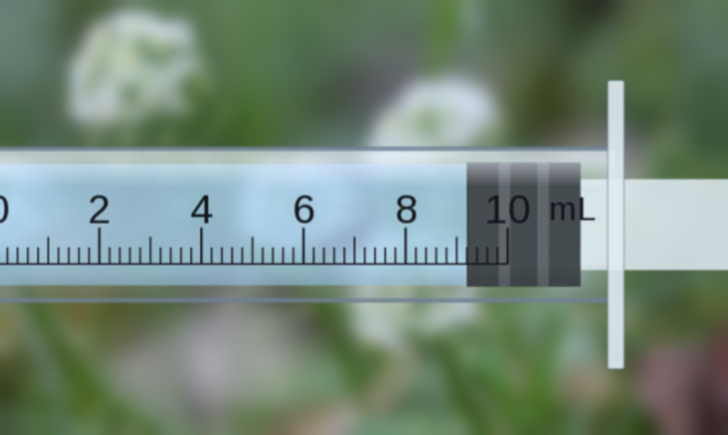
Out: 9.2,mL
